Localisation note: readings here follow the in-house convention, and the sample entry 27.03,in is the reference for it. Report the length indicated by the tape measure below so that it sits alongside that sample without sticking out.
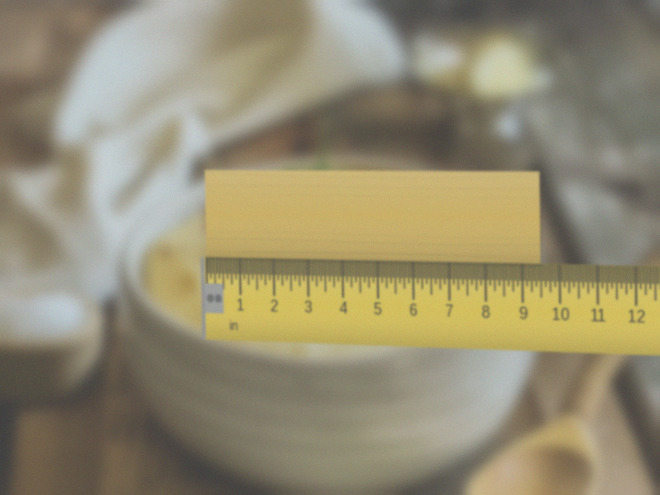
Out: 9.5,in
